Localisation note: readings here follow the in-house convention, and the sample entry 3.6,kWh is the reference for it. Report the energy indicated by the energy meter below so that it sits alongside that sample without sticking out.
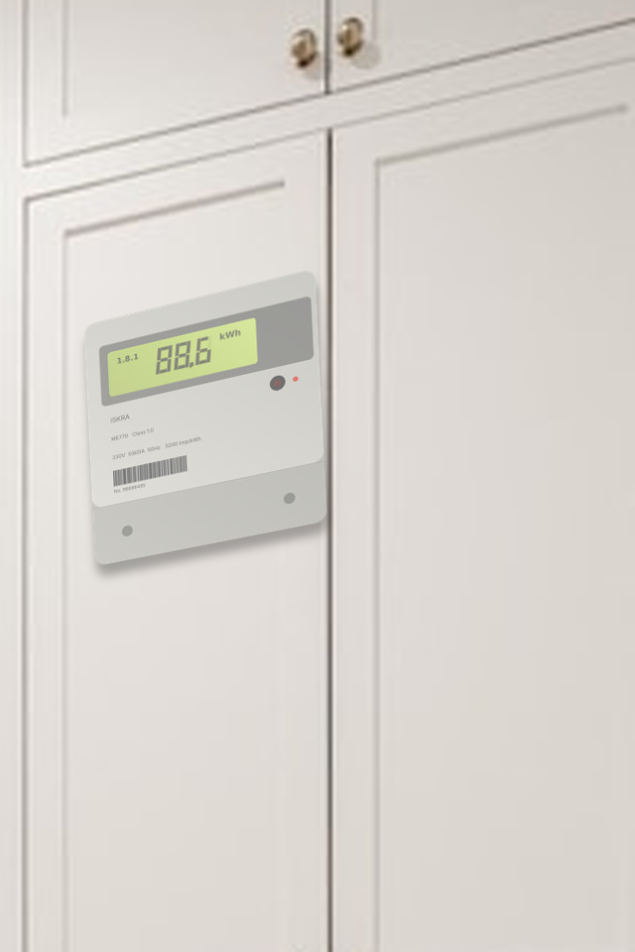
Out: 88.6,kWh
